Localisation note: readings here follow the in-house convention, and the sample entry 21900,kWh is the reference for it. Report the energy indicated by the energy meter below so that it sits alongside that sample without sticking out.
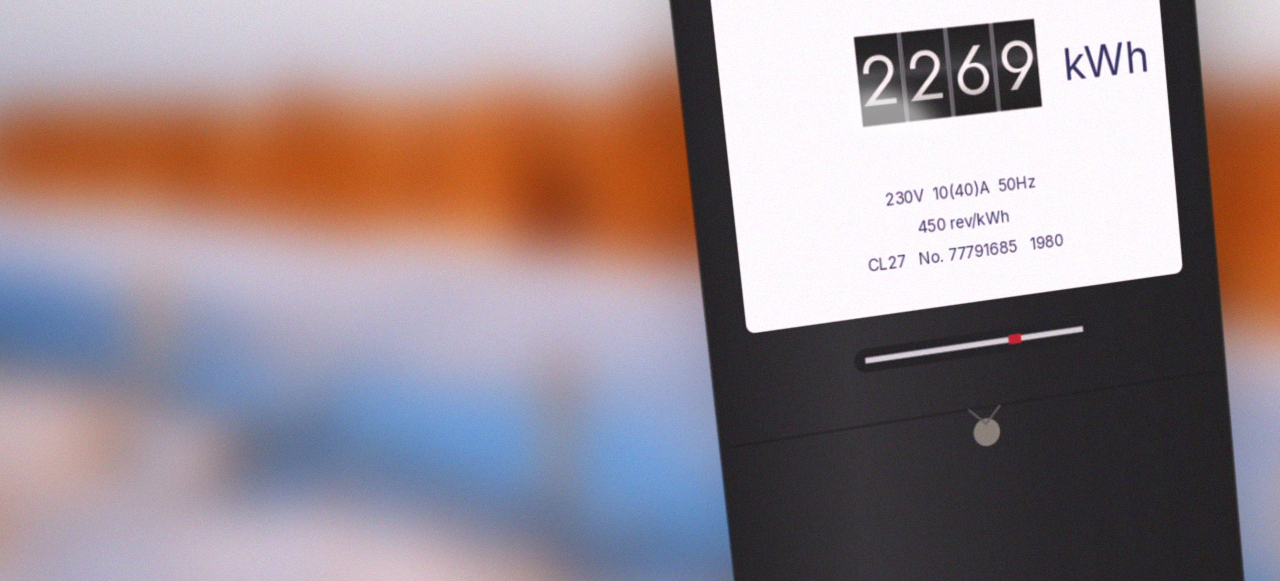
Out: 2269,kWh
